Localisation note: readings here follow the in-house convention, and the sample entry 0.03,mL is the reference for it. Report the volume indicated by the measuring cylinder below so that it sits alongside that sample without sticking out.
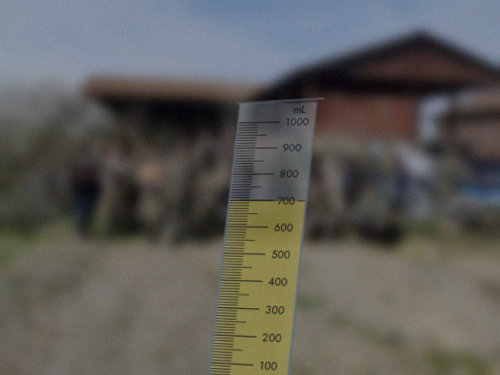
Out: 700,mL
